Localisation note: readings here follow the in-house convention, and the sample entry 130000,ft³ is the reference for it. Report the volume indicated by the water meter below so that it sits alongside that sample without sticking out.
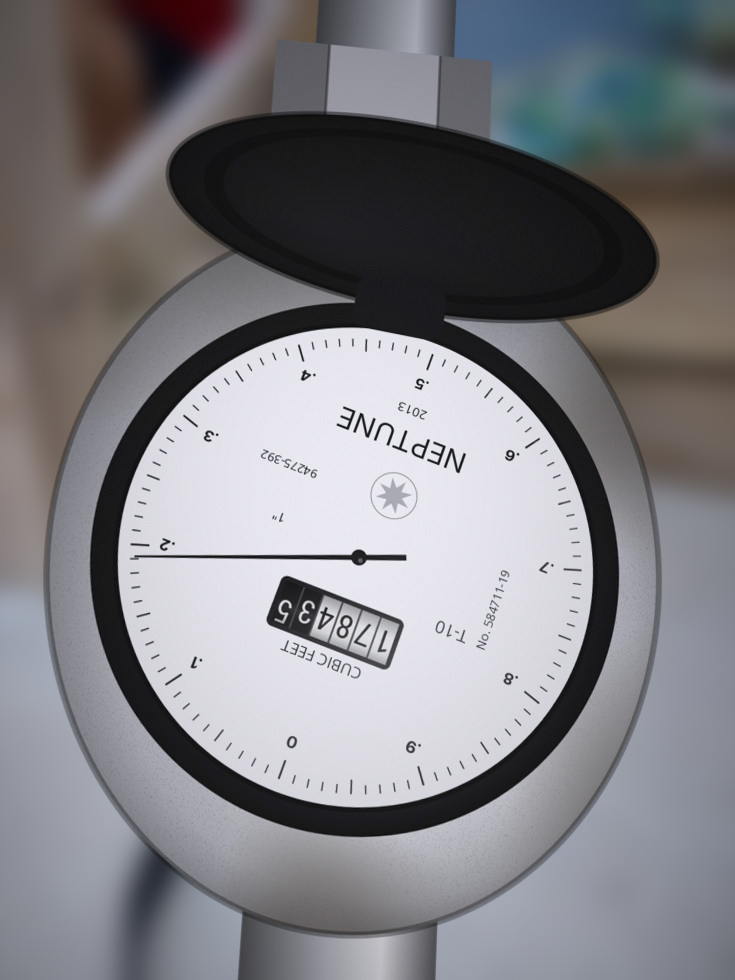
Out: 178435.19,ft³
